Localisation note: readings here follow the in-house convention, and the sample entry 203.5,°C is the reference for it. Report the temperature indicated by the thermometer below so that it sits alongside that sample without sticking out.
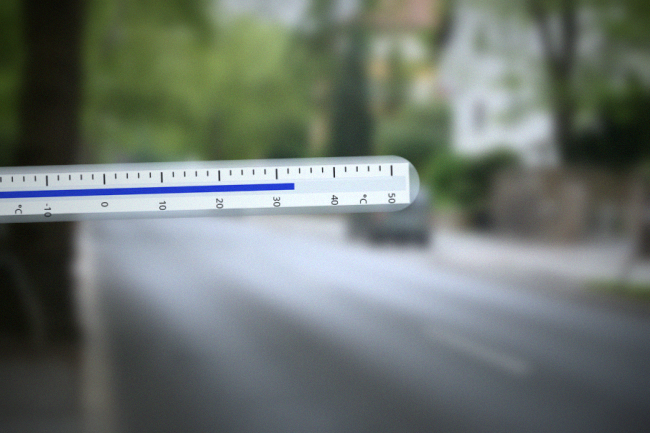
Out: 33,°C
